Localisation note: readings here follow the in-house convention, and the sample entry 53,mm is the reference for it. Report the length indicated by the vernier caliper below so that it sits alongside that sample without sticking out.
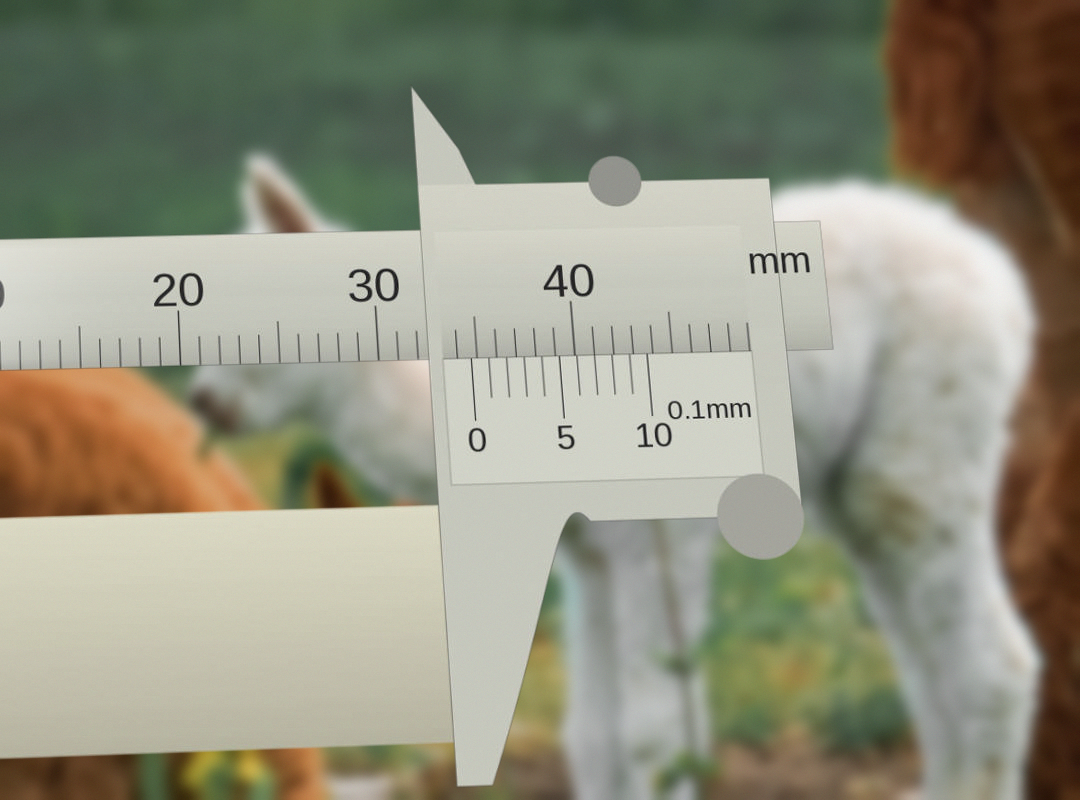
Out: 34.7,mm
